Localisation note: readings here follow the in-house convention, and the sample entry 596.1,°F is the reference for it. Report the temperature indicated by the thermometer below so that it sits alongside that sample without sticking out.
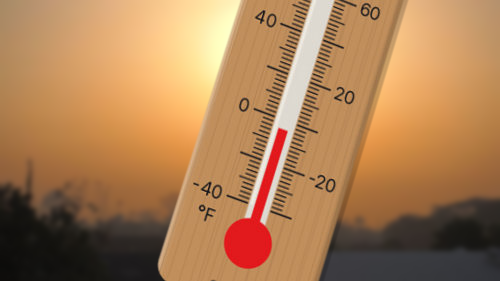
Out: -4,°F
